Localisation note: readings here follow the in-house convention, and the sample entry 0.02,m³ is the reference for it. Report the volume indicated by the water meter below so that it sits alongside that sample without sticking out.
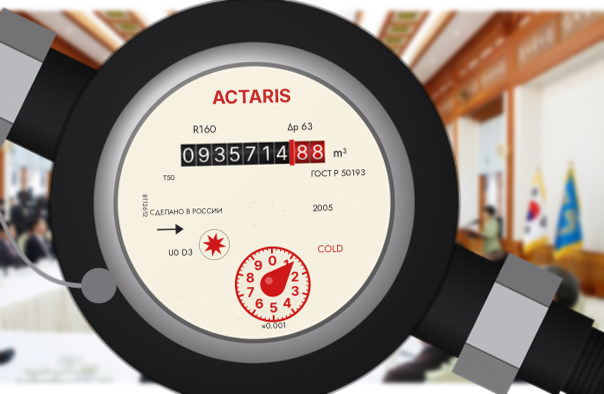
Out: 935714.881,m³
